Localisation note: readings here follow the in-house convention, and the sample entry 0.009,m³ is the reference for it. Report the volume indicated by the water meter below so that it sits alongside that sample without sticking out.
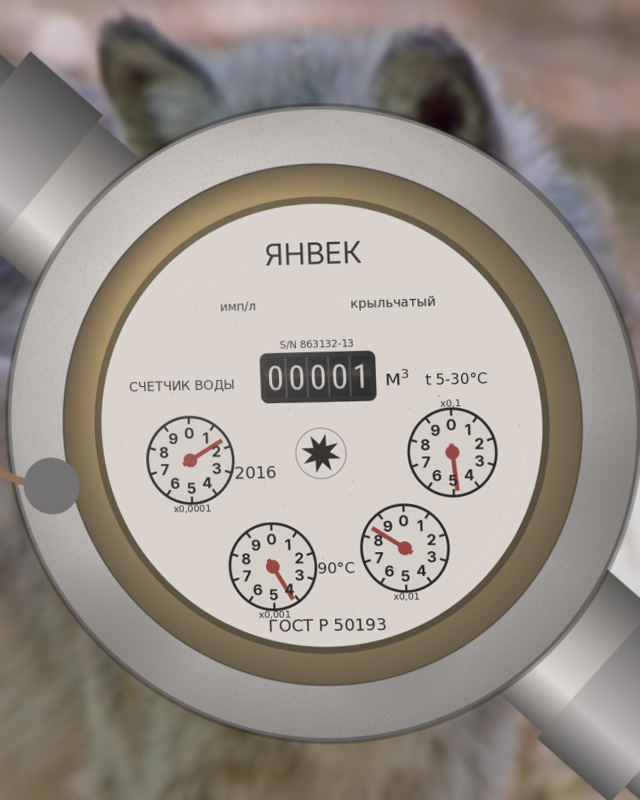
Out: 1.4841,m³
